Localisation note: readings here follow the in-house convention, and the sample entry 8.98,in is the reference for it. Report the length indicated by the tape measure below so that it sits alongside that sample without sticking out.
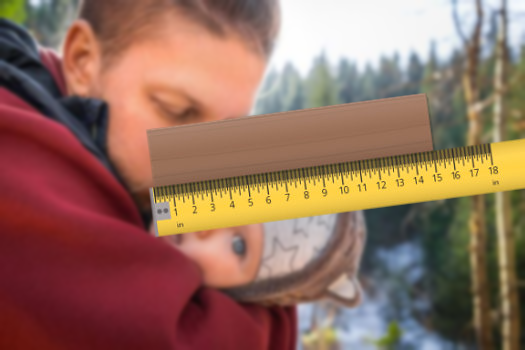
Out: 15,in
